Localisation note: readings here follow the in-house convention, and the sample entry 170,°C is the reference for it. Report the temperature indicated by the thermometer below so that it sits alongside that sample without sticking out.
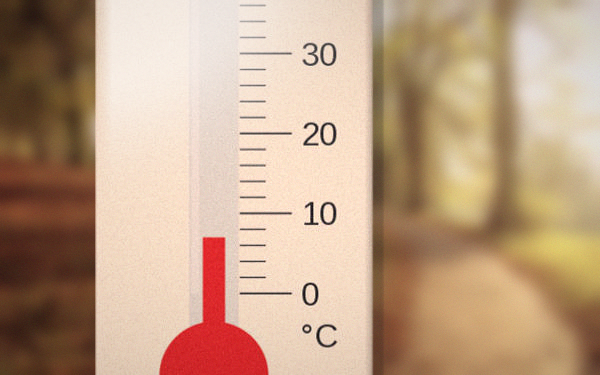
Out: 7,°C
